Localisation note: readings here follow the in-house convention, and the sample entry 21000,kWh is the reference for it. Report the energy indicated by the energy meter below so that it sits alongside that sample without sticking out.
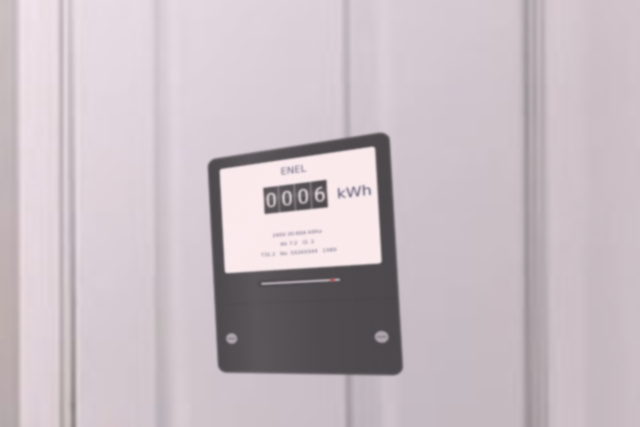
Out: 6,kWh
